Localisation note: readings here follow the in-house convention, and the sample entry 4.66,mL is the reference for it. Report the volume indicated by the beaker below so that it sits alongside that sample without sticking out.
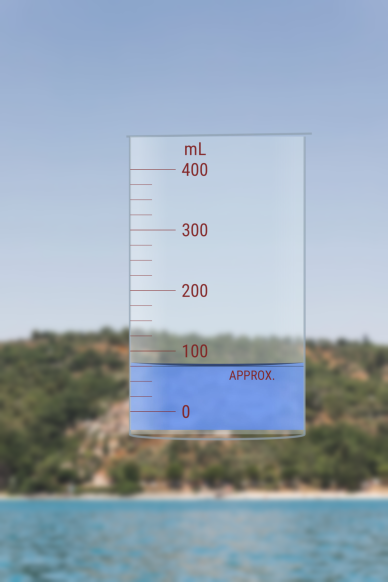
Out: 75,mL
